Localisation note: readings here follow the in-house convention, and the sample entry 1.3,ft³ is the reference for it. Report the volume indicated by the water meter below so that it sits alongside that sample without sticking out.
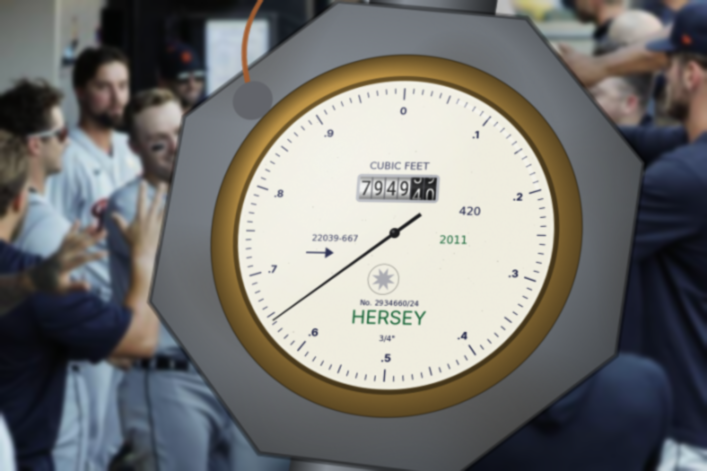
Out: 794939.64,ft³
